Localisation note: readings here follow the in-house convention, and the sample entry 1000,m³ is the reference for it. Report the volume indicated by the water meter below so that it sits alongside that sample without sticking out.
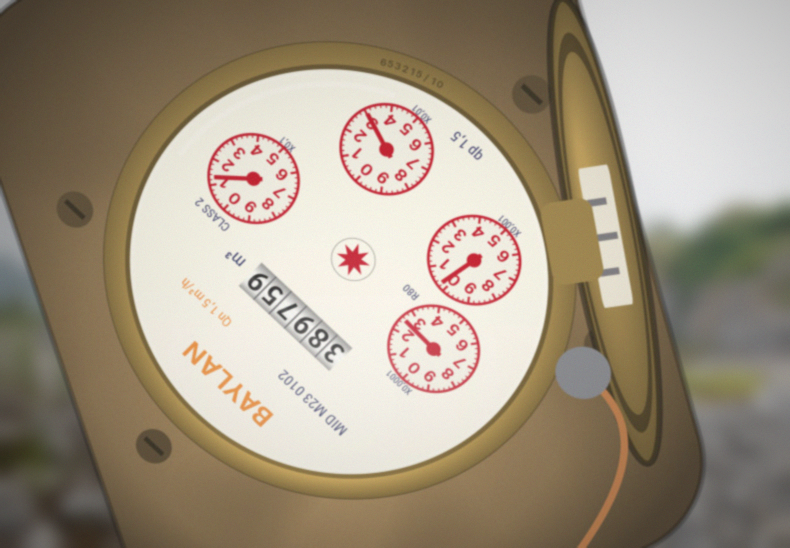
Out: 389759.1302,m³
